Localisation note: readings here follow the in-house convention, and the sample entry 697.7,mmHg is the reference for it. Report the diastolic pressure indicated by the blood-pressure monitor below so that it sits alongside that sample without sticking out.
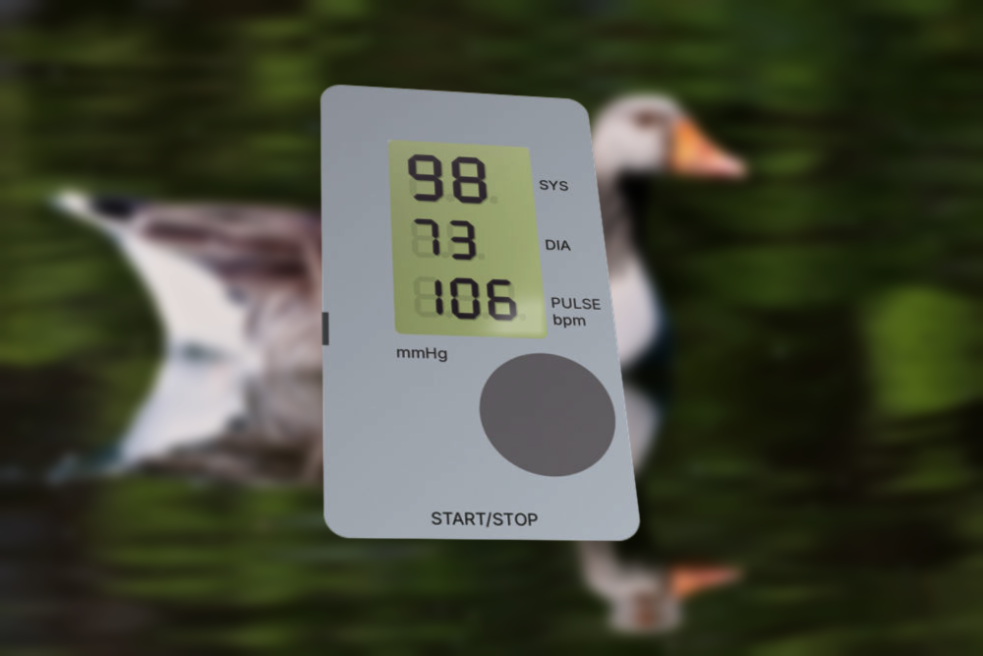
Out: 73,mmHg
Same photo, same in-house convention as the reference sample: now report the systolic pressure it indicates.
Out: 98,mmHg
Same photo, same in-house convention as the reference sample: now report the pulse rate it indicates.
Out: 106,bpm
